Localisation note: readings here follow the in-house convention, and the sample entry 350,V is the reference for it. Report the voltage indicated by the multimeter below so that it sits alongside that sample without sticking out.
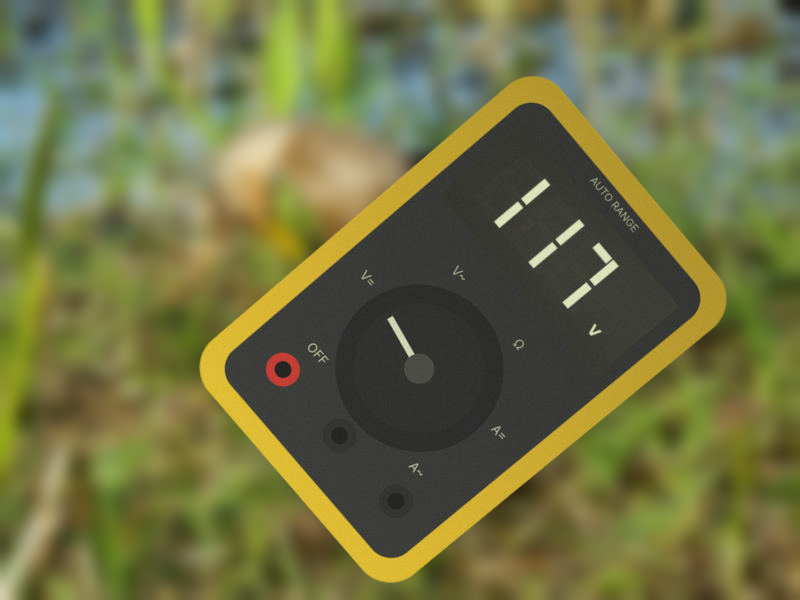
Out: 117,V
